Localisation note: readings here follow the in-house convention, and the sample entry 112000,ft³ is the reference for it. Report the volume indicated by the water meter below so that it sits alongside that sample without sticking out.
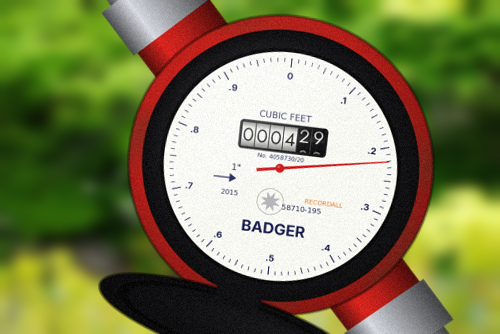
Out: 429.22,ft³
